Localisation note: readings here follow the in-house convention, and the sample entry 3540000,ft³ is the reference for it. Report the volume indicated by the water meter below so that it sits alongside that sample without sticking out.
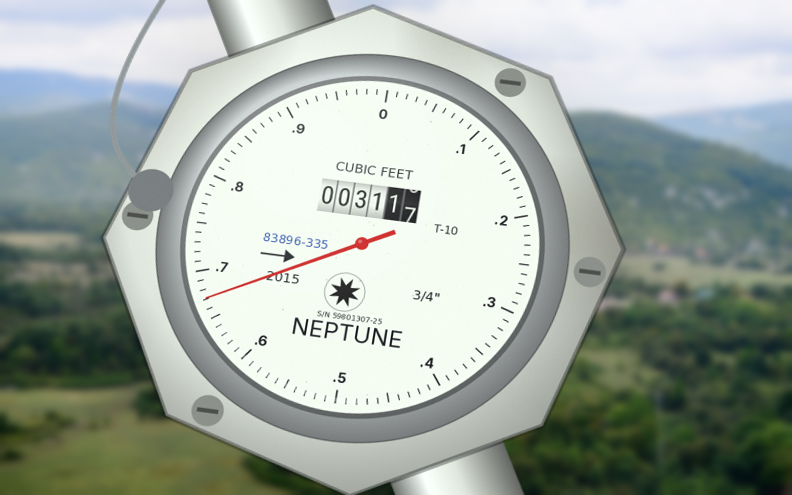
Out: 3116.67,ft³
